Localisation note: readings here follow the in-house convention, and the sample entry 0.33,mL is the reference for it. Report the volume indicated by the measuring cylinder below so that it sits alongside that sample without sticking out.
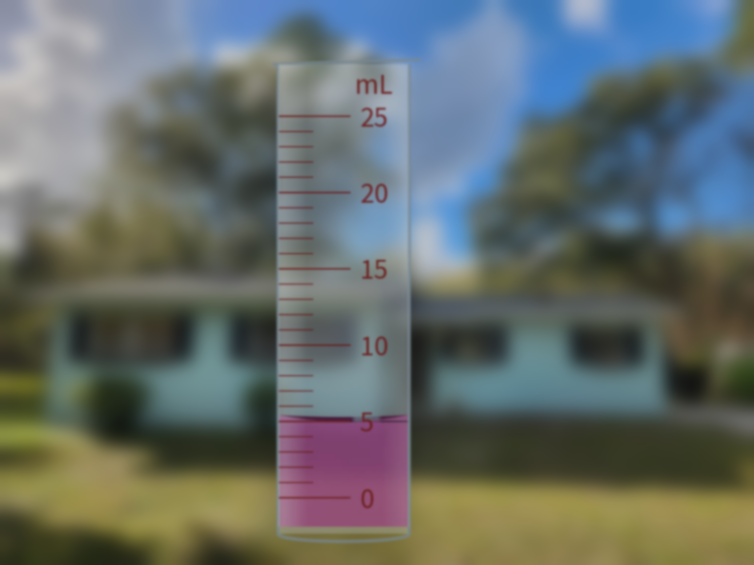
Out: 5,mL
